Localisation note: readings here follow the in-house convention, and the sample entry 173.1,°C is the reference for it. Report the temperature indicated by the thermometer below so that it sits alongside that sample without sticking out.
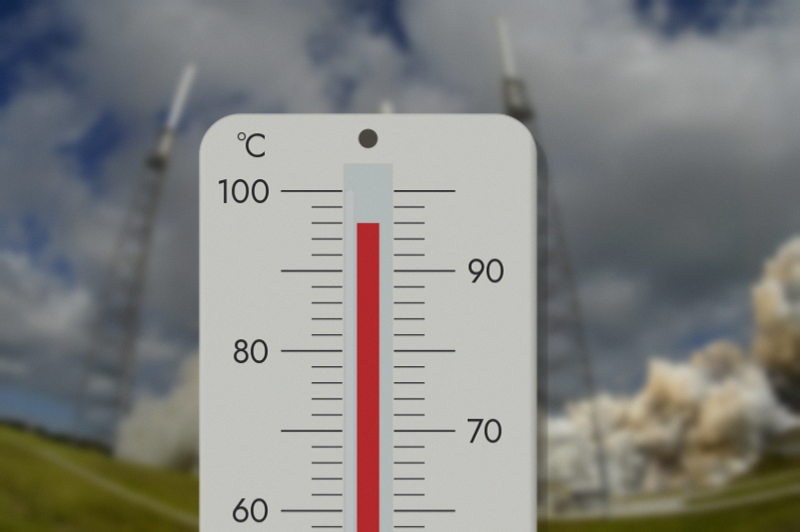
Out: 96,°C
